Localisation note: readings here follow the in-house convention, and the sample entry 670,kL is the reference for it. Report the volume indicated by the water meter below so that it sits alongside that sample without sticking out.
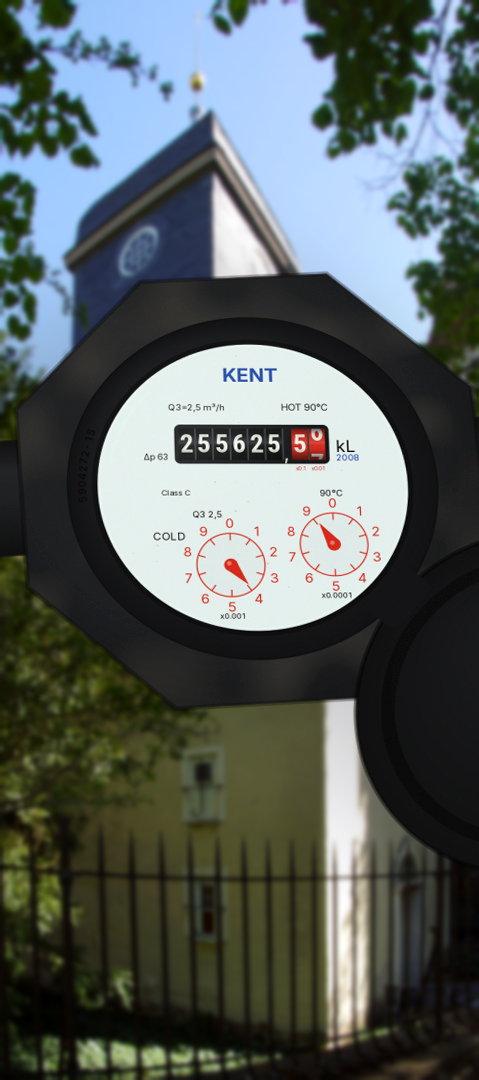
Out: 255625.5639,kL
